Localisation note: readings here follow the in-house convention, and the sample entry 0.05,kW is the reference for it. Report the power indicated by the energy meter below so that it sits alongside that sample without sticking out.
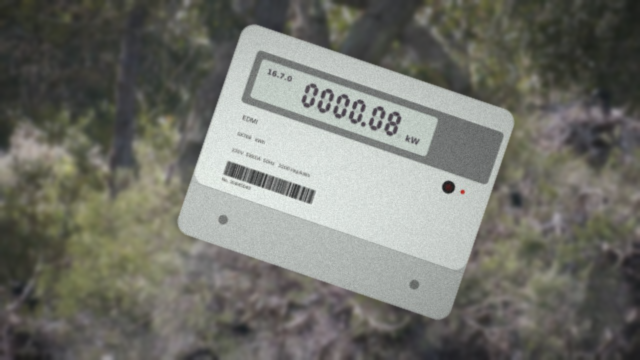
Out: 0.08,kW
